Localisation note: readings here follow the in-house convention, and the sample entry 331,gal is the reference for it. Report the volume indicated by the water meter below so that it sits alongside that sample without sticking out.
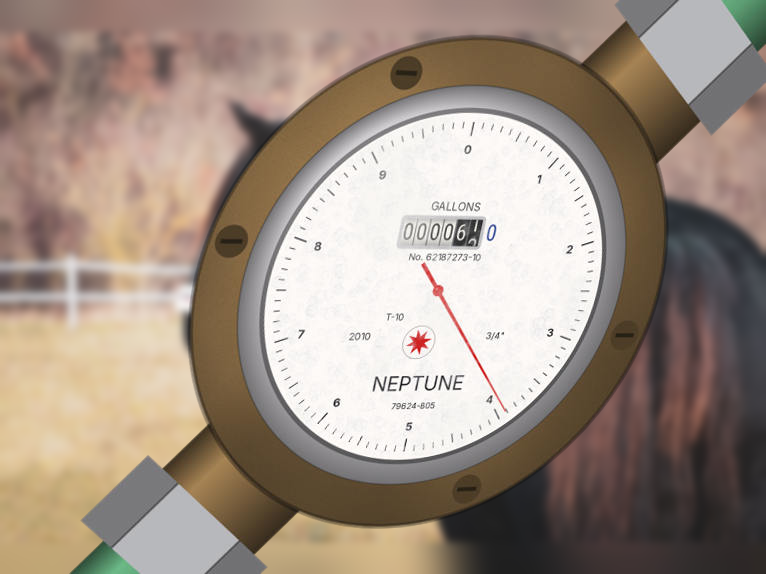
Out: 613.9,gal
